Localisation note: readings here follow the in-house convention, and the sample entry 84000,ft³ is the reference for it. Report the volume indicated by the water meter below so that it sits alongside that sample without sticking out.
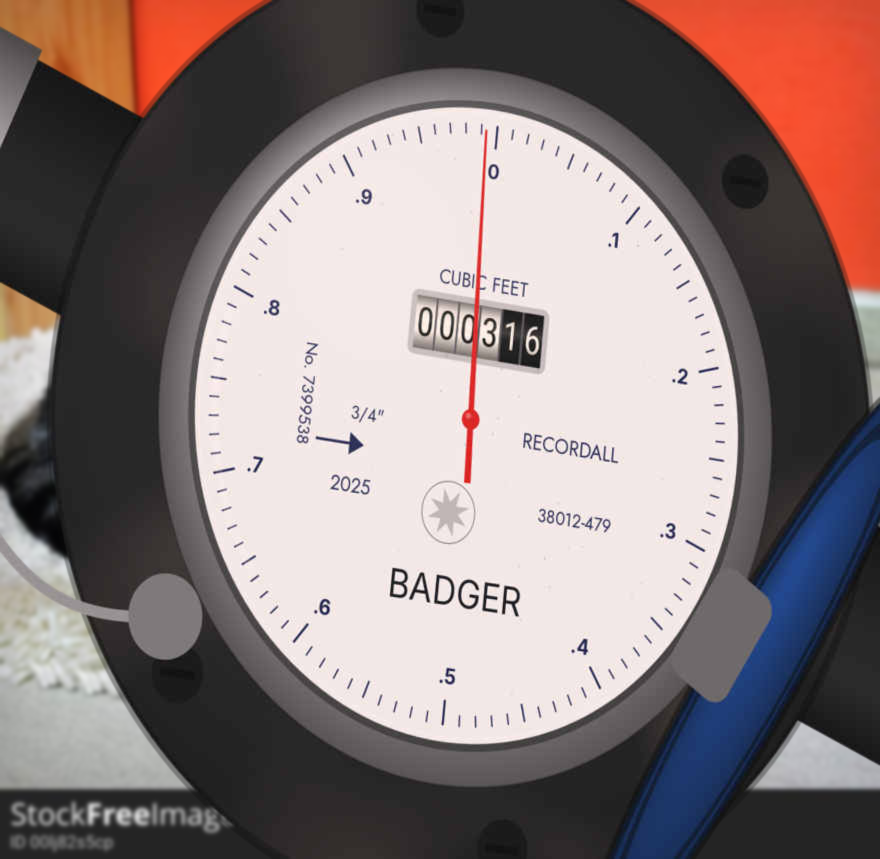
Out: 315.99,ft³
